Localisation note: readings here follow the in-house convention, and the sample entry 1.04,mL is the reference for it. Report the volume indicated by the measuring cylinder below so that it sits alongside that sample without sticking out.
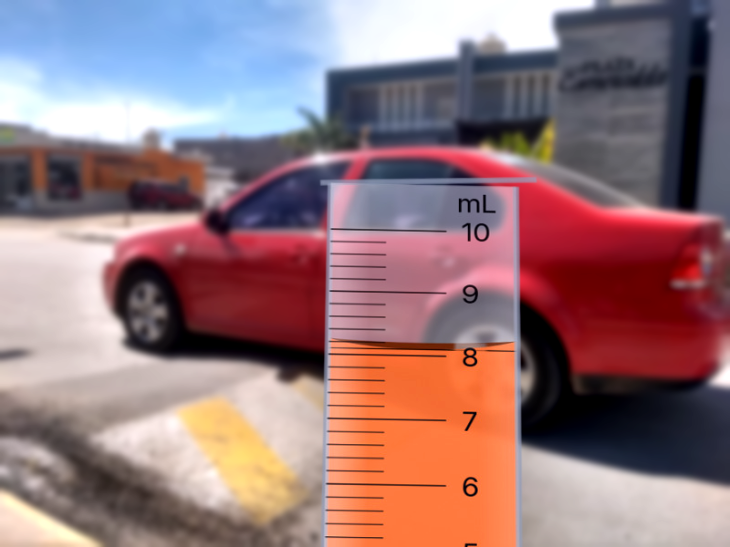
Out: 8.1,mL
